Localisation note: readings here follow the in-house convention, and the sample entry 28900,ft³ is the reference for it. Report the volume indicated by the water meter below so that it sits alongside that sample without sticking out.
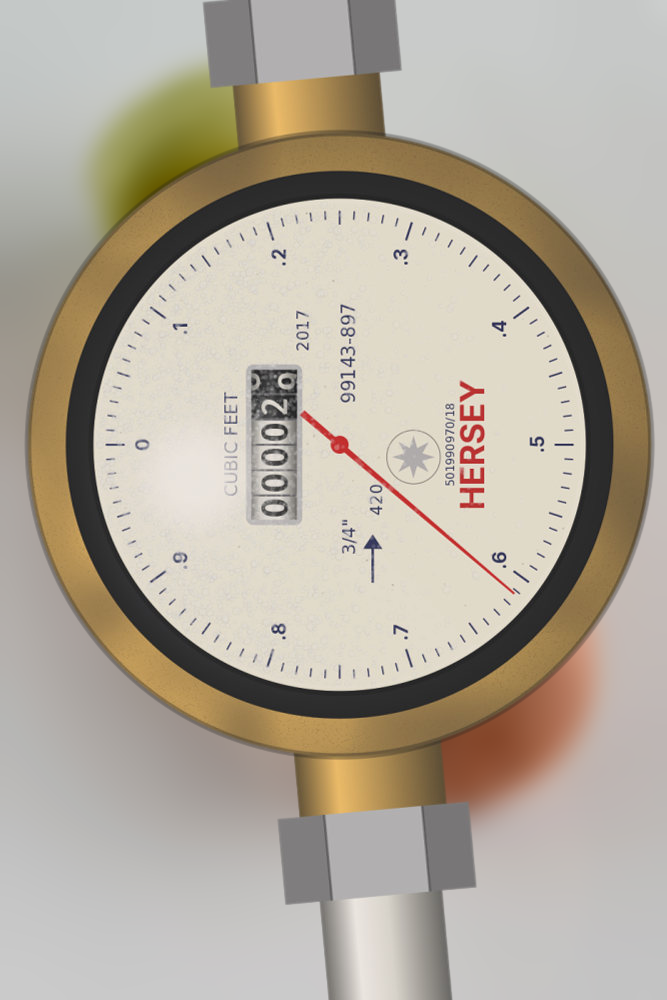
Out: 28.61,ft³
